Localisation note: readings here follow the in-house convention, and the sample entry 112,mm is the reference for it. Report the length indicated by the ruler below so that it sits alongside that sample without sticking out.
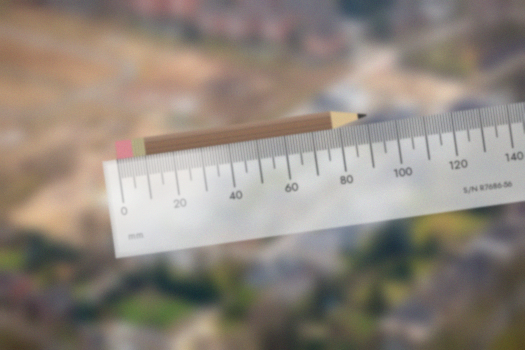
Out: 90,mm
